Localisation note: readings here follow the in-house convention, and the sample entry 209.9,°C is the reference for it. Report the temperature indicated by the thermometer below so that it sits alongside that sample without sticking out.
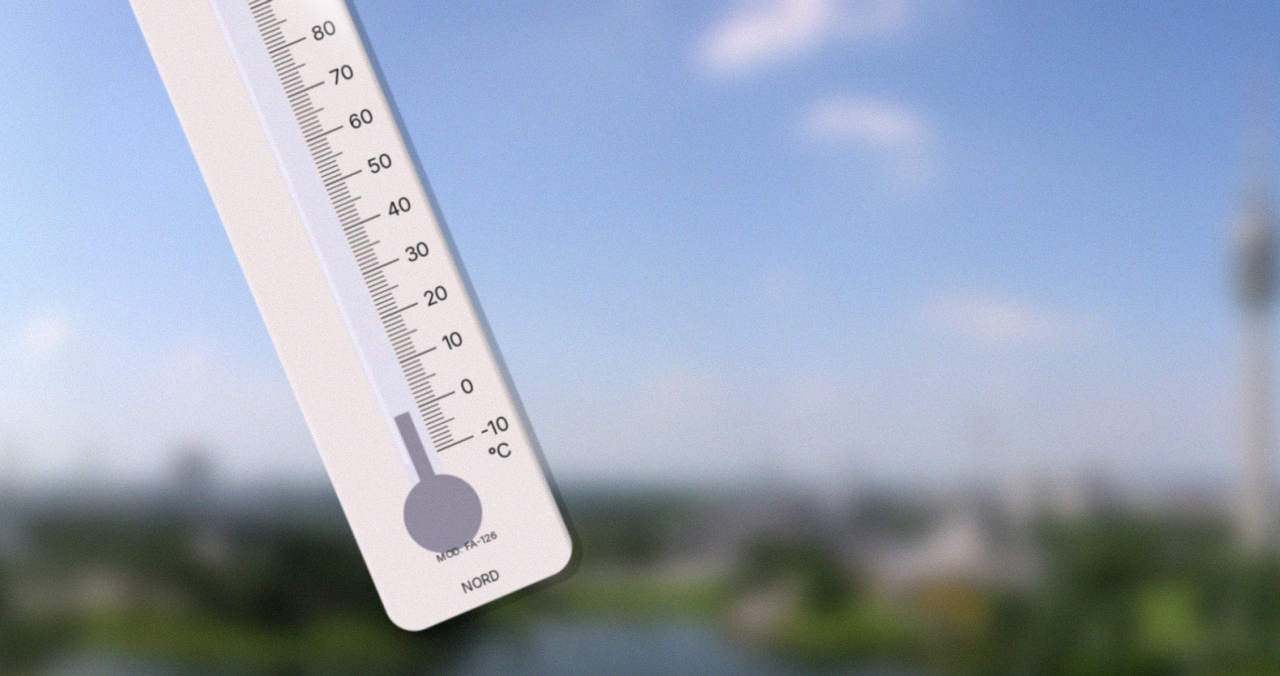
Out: 0,°C
